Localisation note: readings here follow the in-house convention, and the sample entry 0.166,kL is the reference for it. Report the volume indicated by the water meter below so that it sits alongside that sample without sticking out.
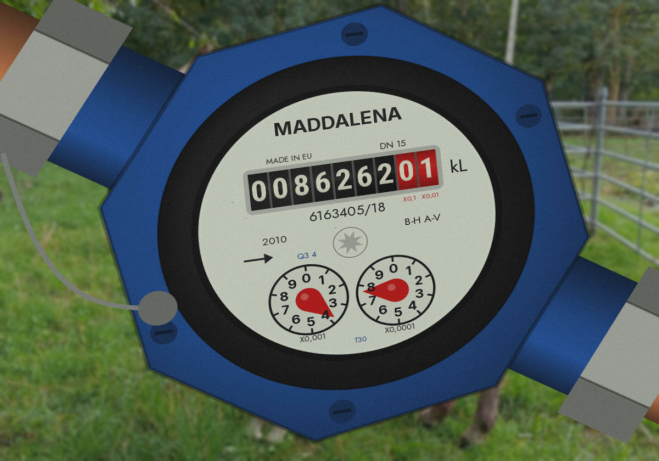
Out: 86262.0137,kL
